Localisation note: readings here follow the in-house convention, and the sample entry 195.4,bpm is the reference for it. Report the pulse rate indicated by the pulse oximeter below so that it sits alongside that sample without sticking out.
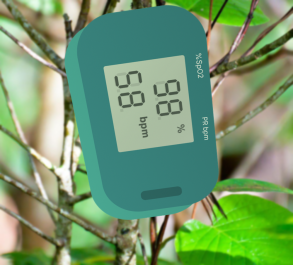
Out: 58,bpm
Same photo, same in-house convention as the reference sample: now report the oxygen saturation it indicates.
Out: 98,%
